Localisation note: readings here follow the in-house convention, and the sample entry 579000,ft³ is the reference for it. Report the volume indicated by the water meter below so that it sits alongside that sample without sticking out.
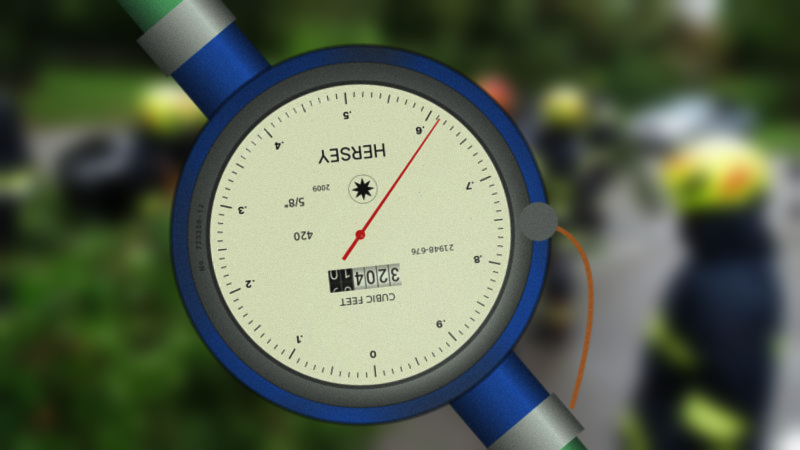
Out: 320409.61,ft³
